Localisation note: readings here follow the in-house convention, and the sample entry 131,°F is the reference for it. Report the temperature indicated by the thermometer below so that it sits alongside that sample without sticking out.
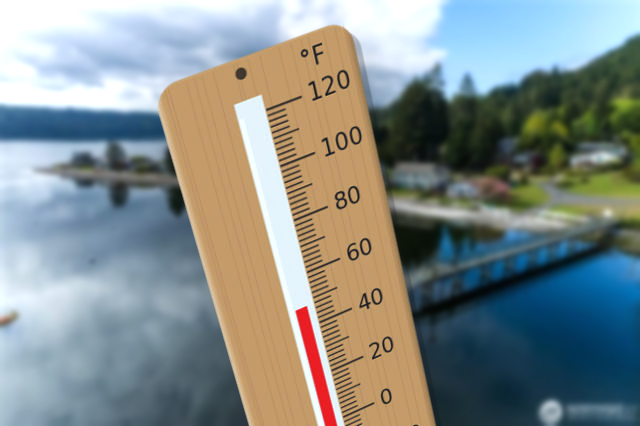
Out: 48,°F
